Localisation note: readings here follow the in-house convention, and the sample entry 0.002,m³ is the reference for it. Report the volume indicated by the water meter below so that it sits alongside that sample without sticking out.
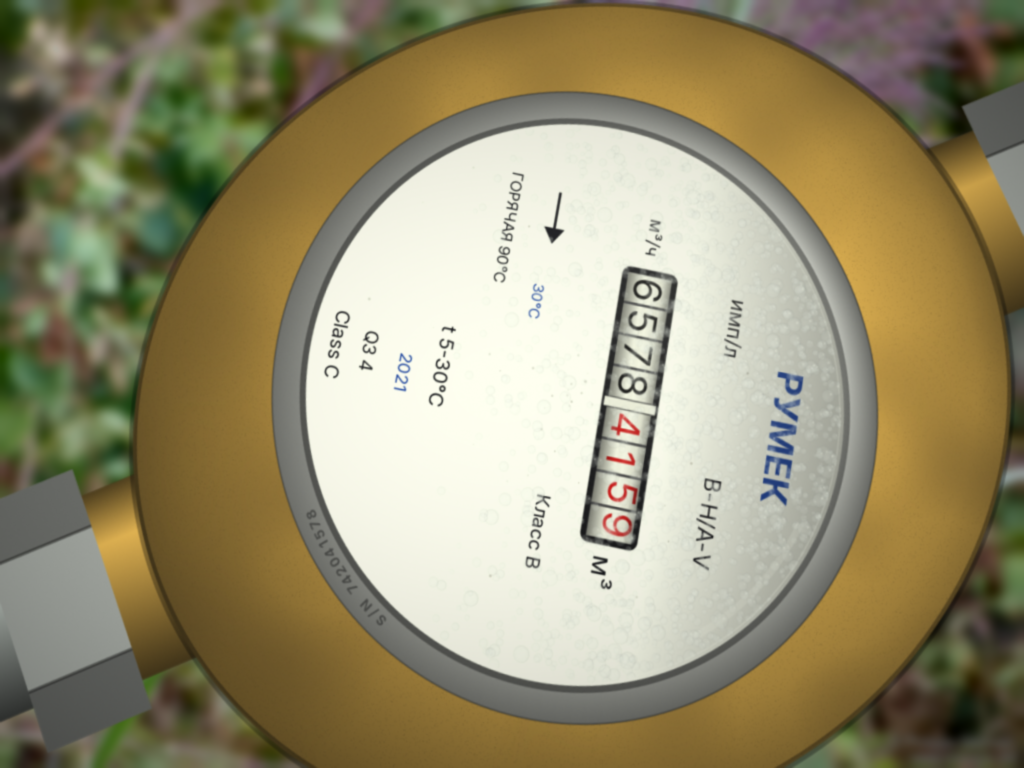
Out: 6578.4159,m³
